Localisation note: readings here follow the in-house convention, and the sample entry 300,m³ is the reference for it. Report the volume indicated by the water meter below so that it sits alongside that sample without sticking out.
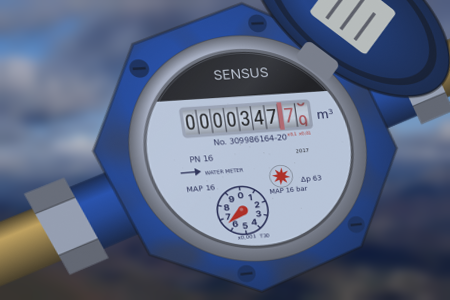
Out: 347.786,m³
